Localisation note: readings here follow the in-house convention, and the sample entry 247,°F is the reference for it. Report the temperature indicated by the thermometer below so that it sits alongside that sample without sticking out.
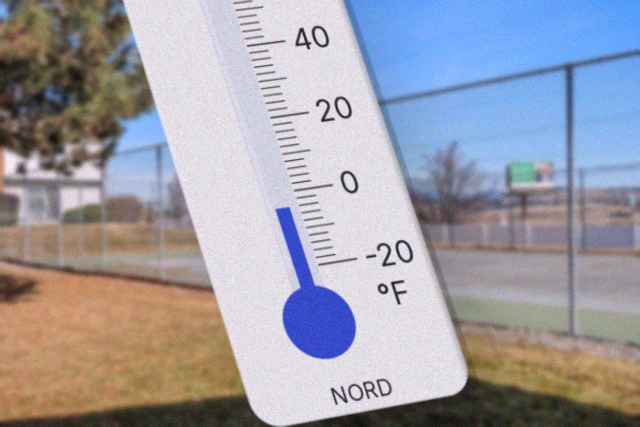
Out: -4,°F
